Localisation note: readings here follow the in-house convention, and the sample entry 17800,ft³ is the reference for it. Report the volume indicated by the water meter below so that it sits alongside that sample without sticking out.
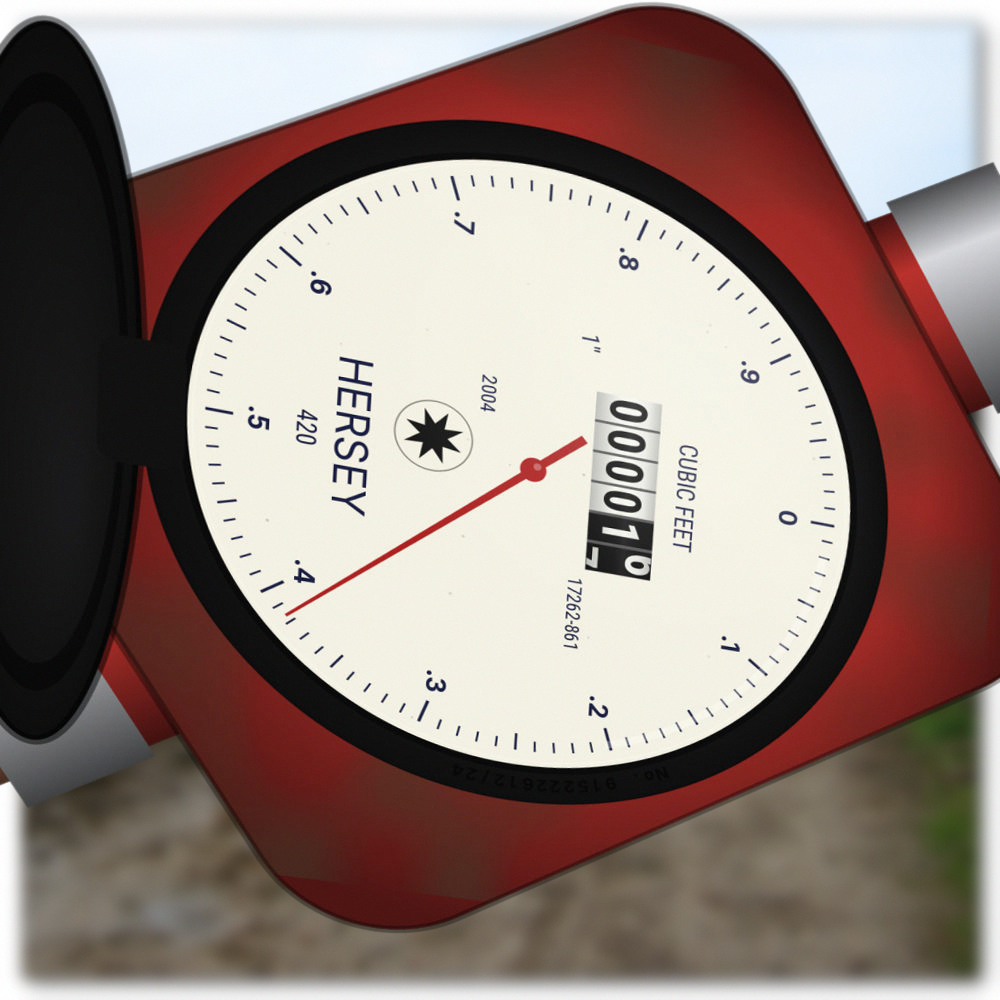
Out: 16.38,ft³
